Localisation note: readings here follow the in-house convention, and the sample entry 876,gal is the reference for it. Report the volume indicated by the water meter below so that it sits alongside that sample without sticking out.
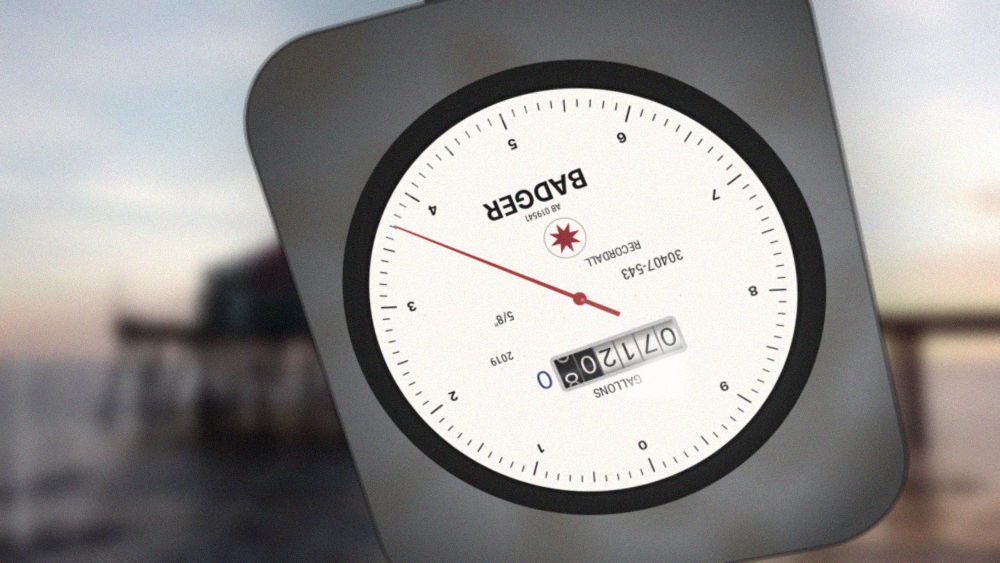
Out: 712083.7,gal
